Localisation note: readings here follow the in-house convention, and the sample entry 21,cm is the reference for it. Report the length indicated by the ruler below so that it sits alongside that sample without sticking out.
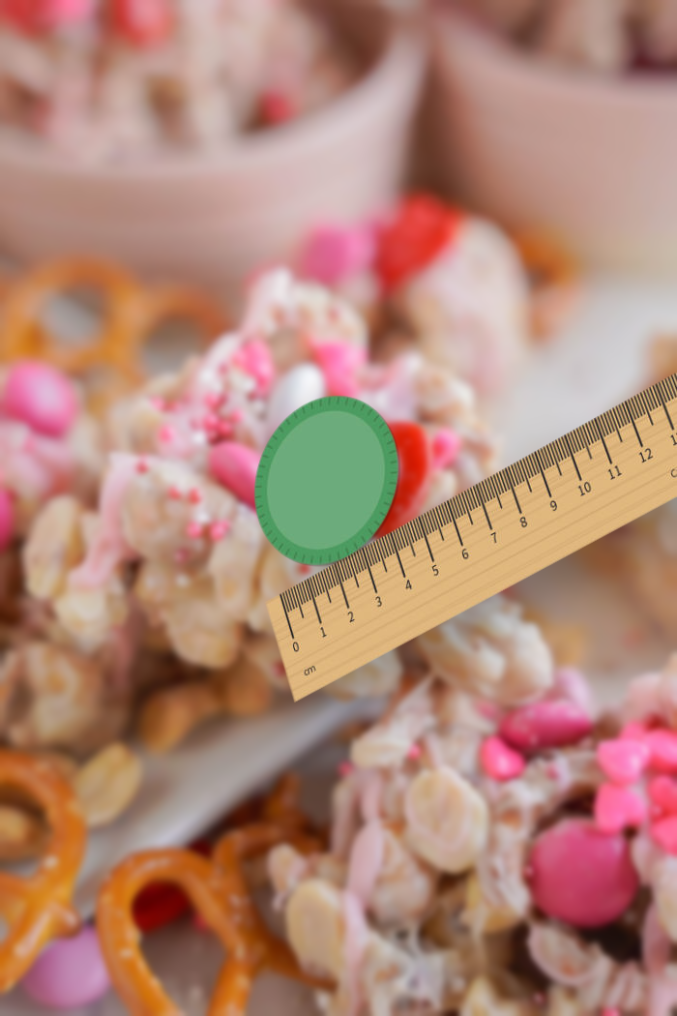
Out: 5,cm
